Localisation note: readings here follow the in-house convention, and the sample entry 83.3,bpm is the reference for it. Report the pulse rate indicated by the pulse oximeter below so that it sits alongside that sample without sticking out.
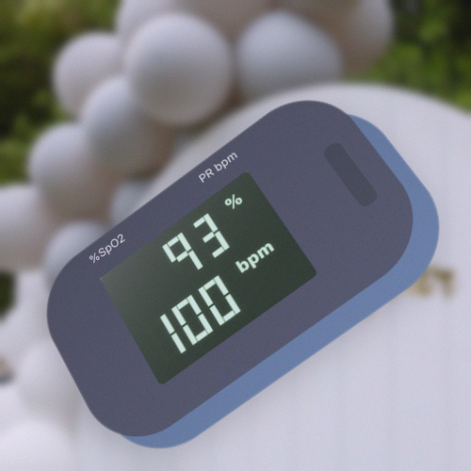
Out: 100,bpm
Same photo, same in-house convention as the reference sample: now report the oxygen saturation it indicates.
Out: 93,%
